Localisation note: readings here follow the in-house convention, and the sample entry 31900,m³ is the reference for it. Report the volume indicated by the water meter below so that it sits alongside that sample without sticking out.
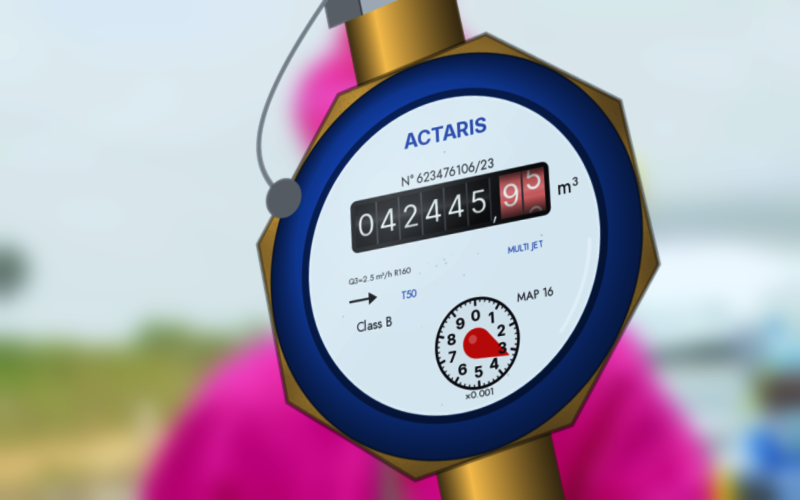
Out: 42445.953,m³
